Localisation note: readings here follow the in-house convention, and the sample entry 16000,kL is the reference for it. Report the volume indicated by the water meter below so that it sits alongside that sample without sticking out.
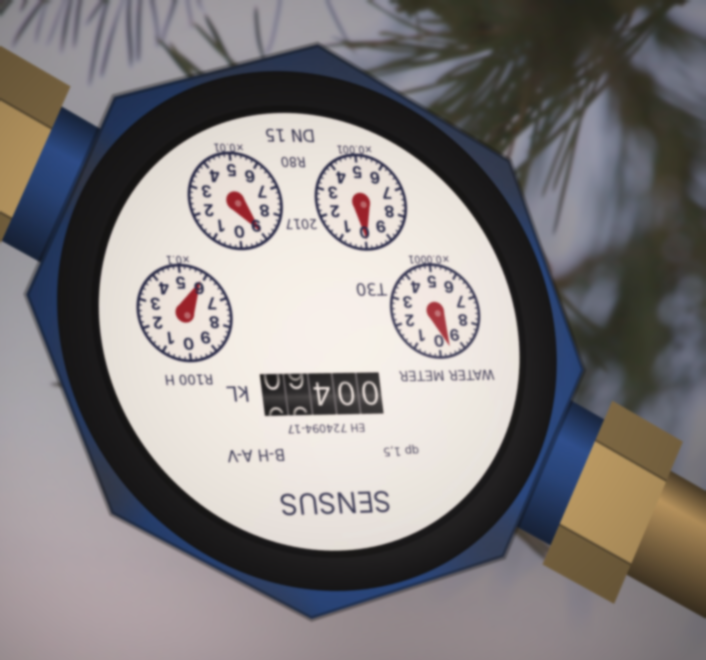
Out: 459.5899,kL
